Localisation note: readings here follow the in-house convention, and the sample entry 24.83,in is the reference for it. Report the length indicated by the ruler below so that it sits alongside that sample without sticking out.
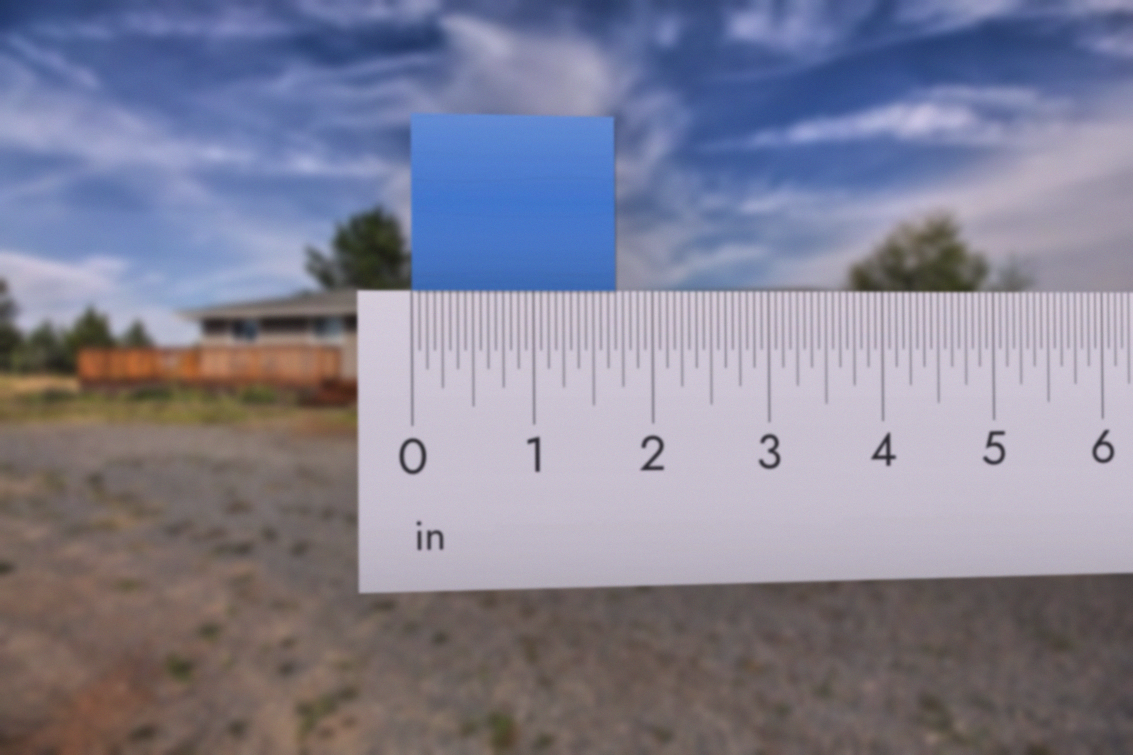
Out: 1.6875,in
